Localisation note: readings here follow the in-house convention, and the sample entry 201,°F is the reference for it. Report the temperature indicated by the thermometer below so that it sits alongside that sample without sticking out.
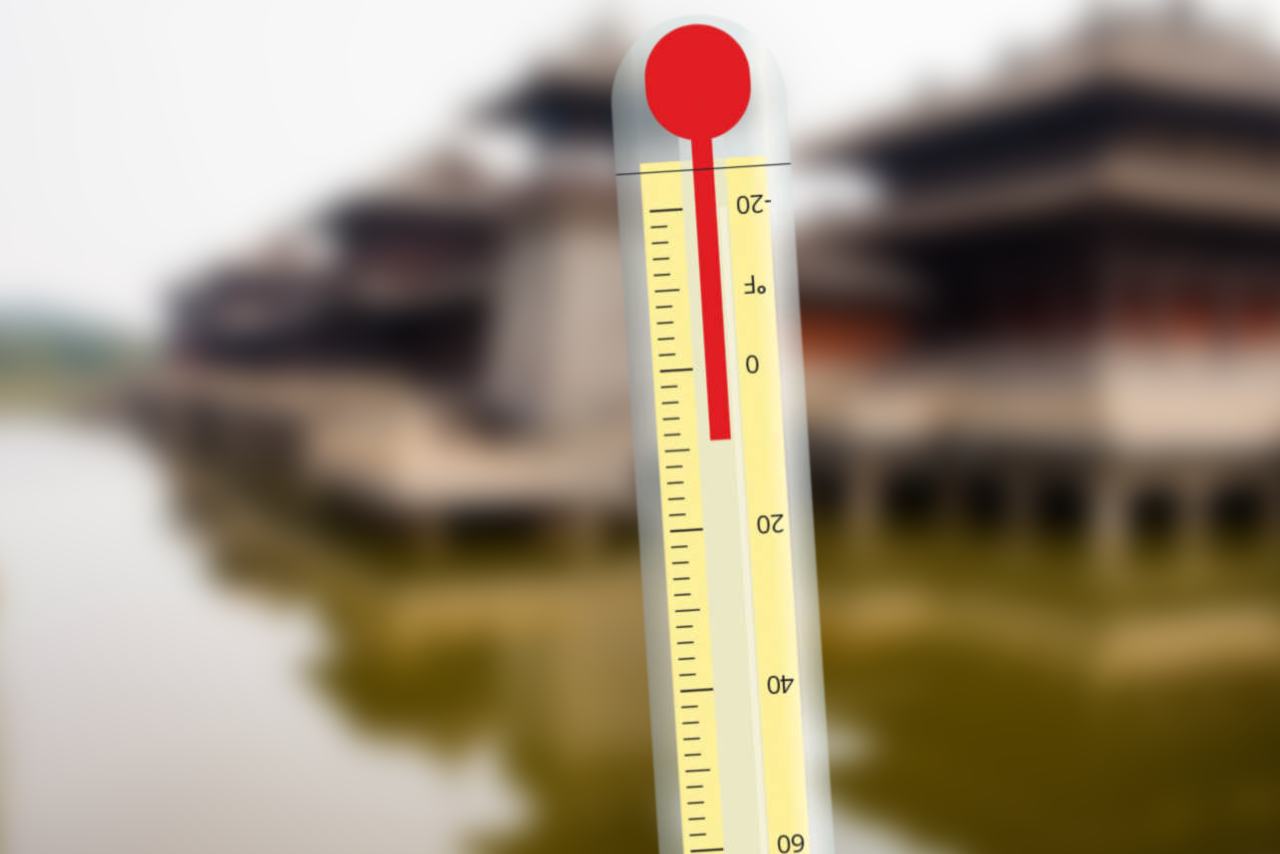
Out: 9,°F
